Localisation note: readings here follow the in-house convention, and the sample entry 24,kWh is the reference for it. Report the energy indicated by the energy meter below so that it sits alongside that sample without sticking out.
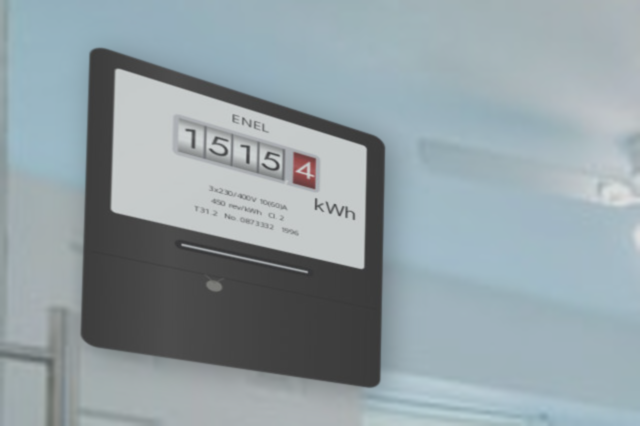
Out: 1515.4,kWh
